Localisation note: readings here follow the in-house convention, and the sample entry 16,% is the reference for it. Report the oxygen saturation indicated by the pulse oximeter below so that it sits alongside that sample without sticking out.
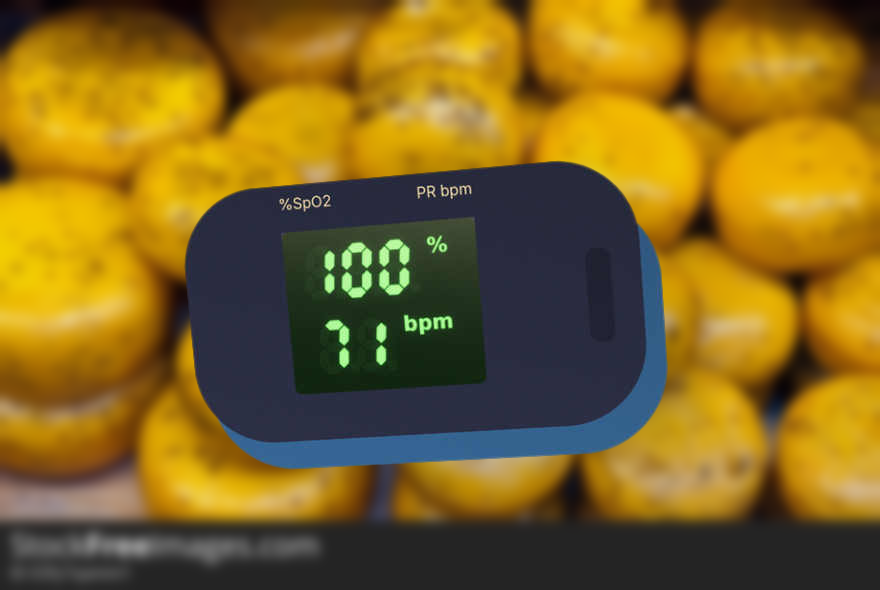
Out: 100,%
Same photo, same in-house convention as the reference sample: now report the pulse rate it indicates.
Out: 71,bpm
